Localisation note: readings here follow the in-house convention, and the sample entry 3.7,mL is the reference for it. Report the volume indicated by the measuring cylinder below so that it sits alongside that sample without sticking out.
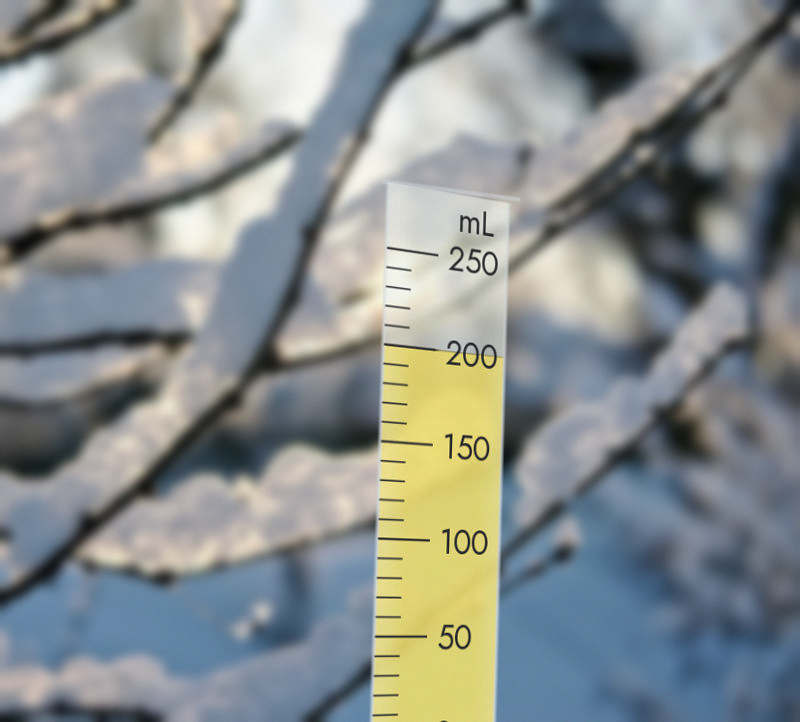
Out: 200,mL
